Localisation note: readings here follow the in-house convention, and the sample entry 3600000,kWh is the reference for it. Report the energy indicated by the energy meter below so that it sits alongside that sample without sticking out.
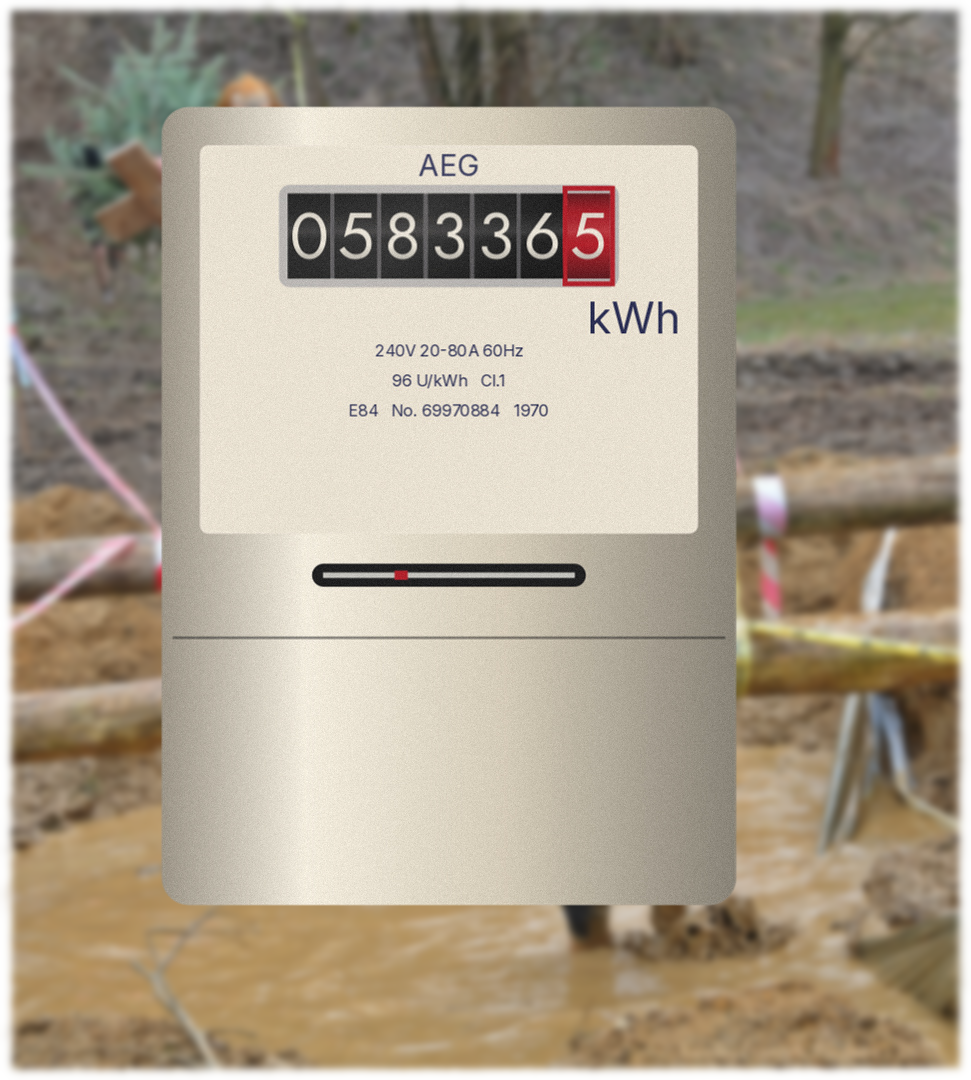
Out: 58336.5,kWh
